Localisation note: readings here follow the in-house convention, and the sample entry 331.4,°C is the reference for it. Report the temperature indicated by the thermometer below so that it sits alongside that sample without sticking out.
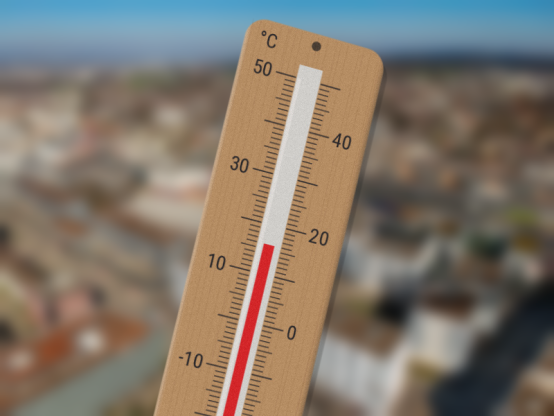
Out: 16,°C
